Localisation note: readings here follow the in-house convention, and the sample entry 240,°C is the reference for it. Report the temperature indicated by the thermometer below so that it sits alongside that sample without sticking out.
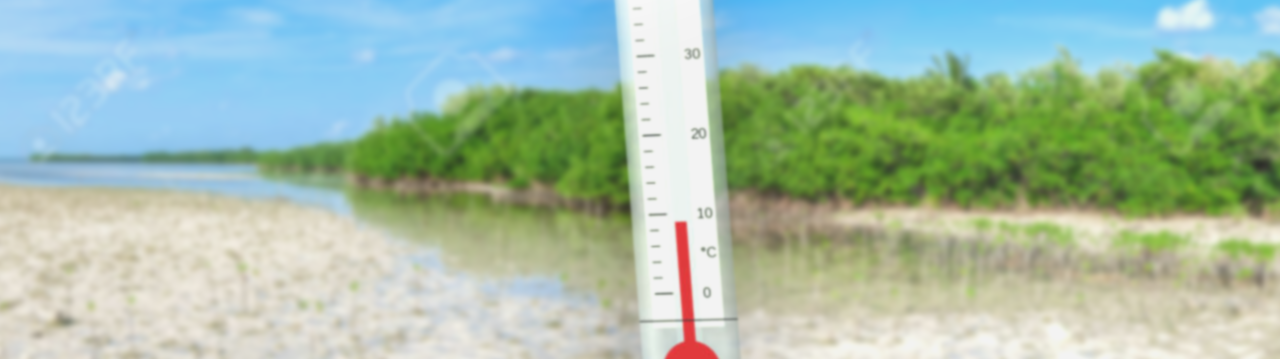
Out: 9,°C
